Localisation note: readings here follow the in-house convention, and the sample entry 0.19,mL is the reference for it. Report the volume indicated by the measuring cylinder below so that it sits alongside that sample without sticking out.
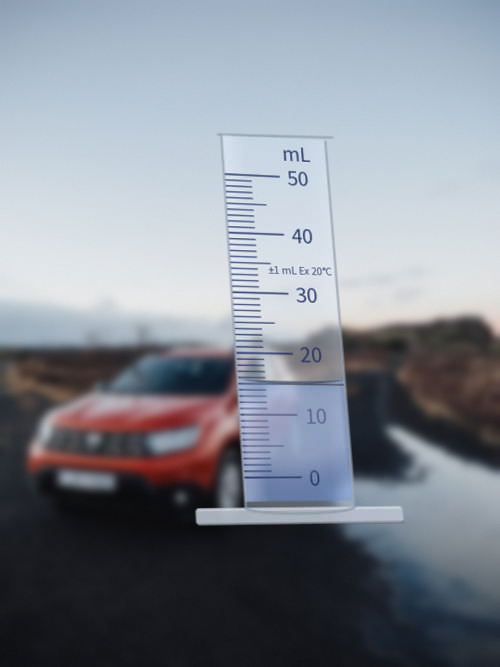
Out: 15,mL
